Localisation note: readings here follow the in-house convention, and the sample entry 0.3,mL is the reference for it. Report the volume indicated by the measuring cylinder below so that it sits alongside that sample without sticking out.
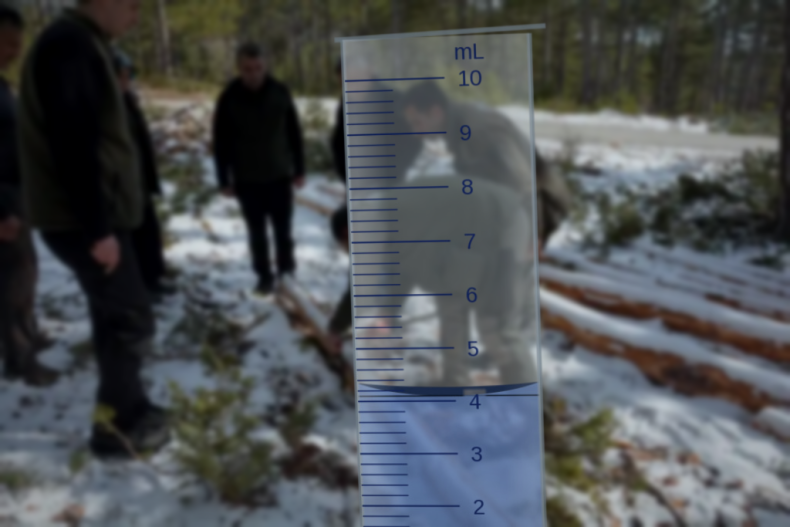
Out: 4.1,mL
